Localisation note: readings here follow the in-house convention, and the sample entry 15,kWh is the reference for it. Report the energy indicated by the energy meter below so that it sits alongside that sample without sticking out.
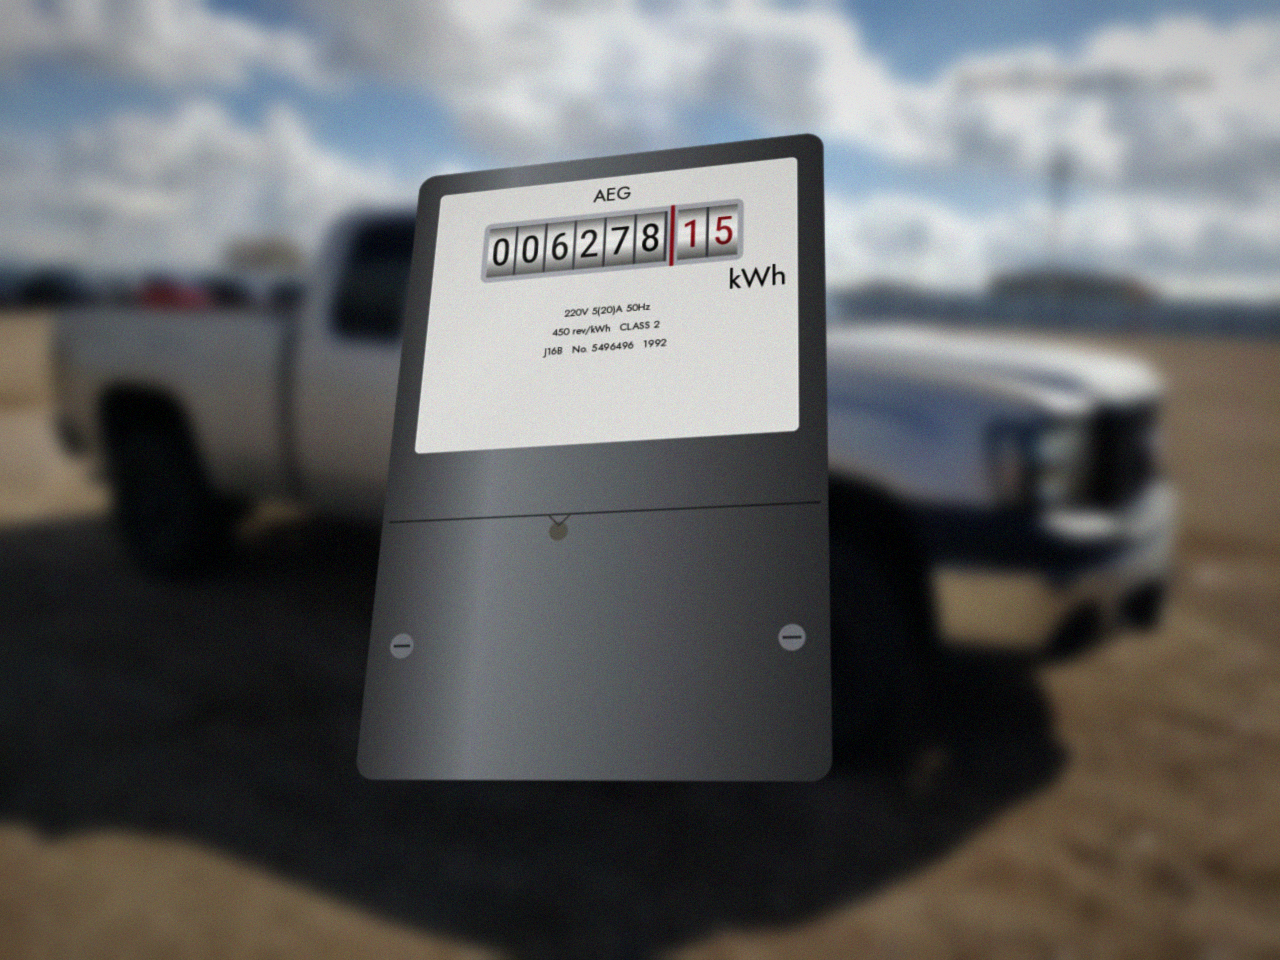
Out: 6278.15,kWh
